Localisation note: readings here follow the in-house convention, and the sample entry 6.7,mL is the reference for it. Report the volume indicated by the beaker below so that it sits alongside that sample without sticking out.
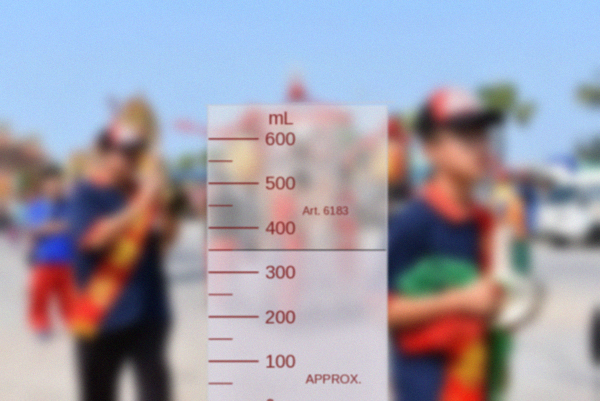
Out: 350,mL
